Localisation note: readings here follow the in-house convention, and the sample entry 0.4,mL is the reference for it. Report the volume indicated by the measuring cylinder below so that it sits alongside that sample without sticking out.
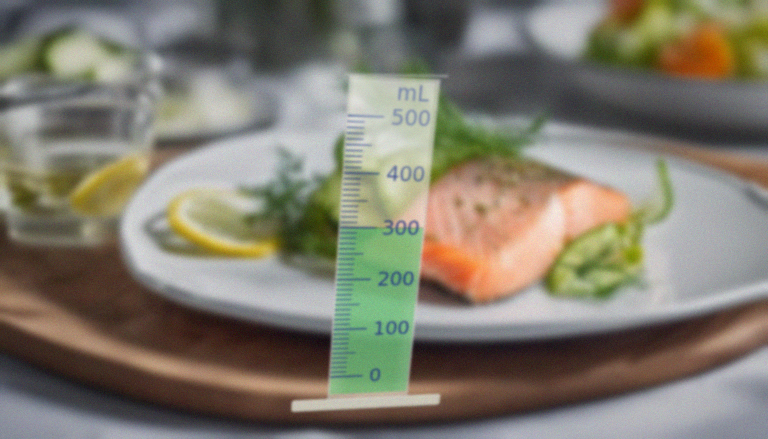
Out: 300,mL
